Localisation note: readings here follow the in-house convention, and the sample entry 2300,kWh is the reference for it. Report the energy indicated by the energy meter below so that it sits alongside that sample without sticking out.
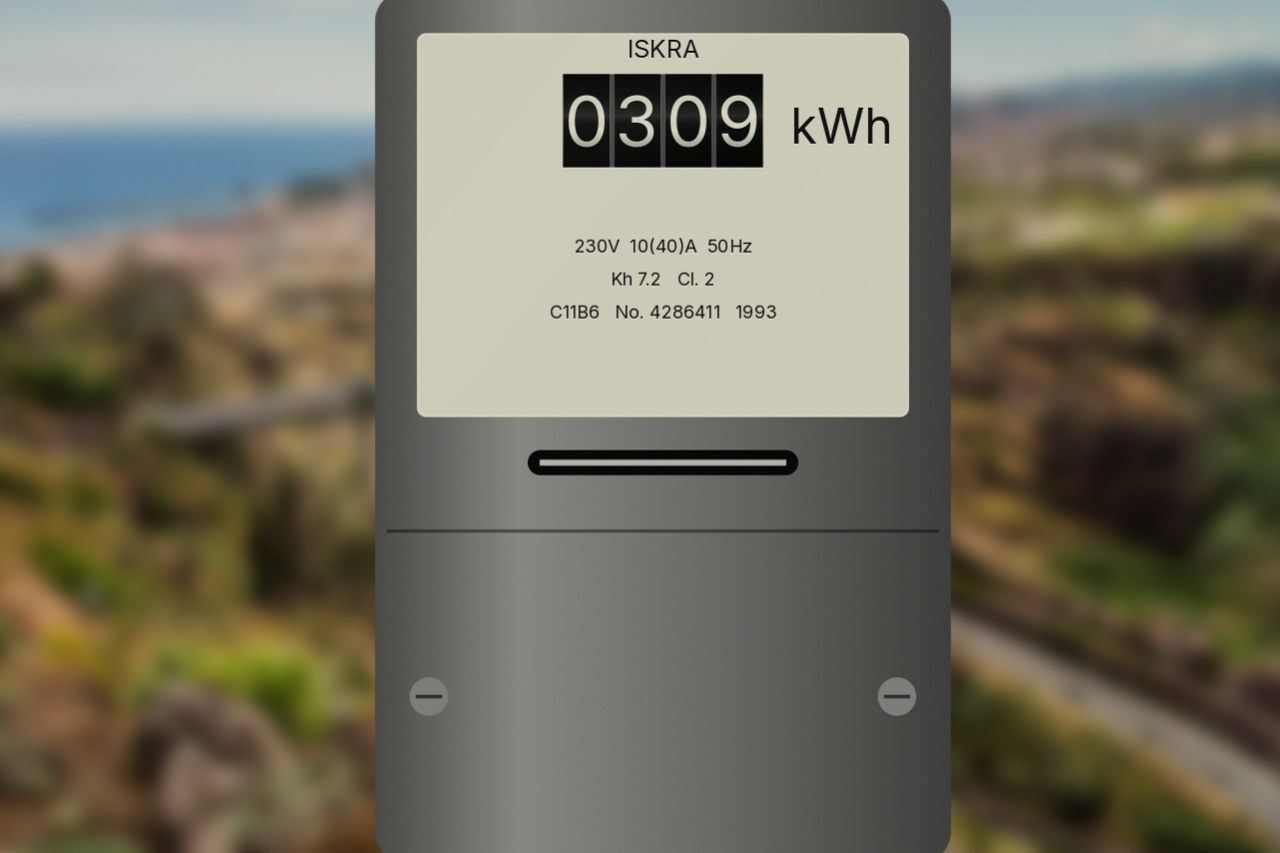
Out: 309,kWh
